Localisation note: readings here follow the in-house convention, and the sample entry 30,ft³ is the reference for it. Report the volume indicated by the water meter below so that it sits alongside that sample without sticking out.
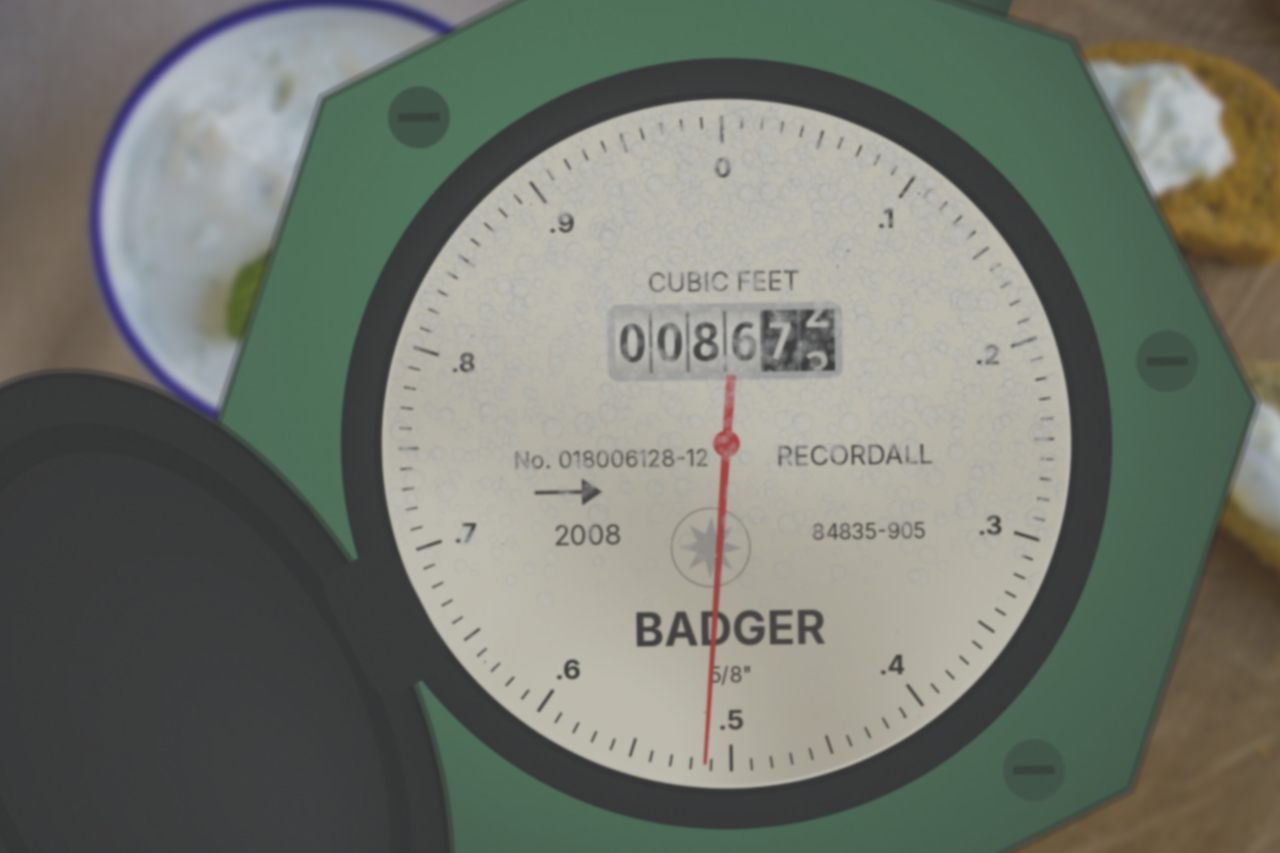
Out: 8672.51,ft³
